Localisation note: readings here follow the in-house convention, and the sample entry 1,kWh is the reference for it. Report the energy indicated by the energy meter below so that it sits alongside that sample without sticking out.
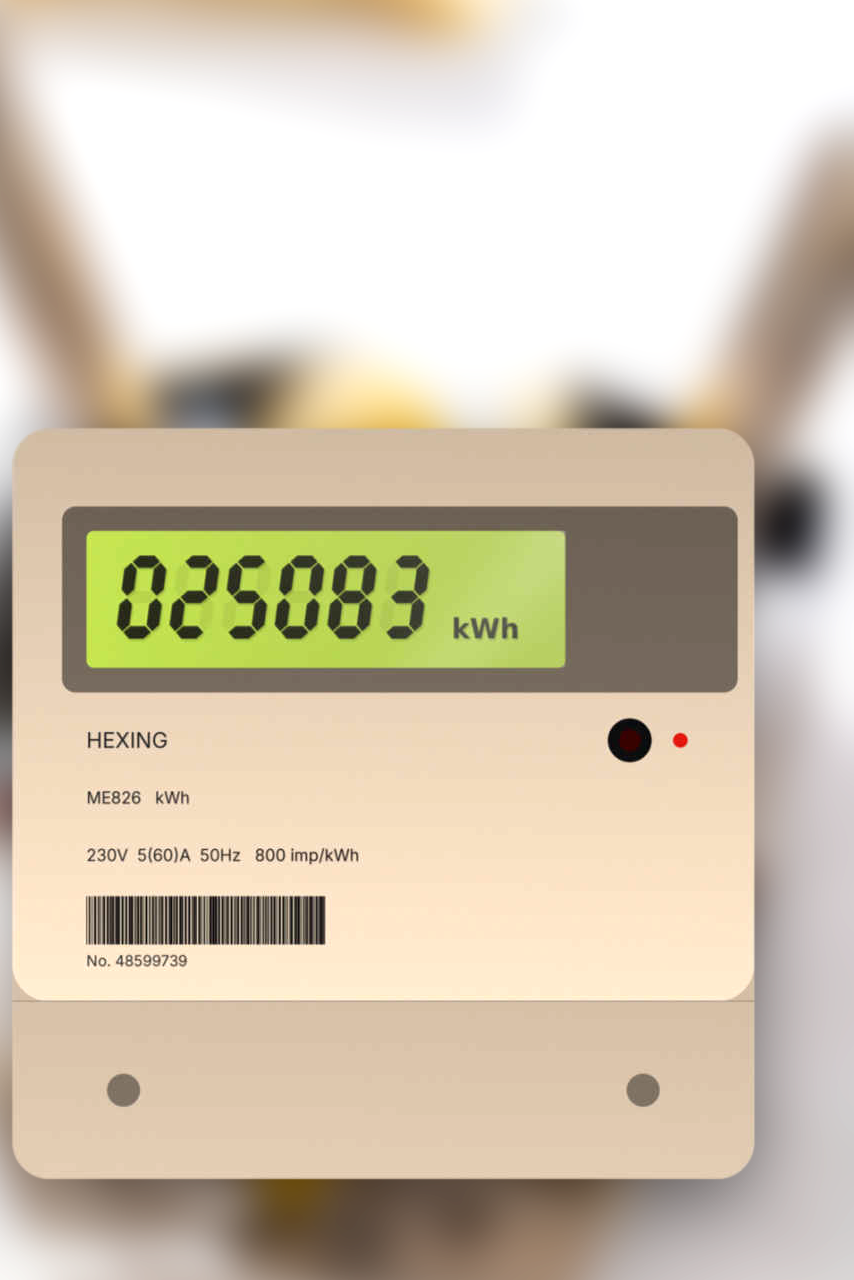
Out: 25083,kWh
